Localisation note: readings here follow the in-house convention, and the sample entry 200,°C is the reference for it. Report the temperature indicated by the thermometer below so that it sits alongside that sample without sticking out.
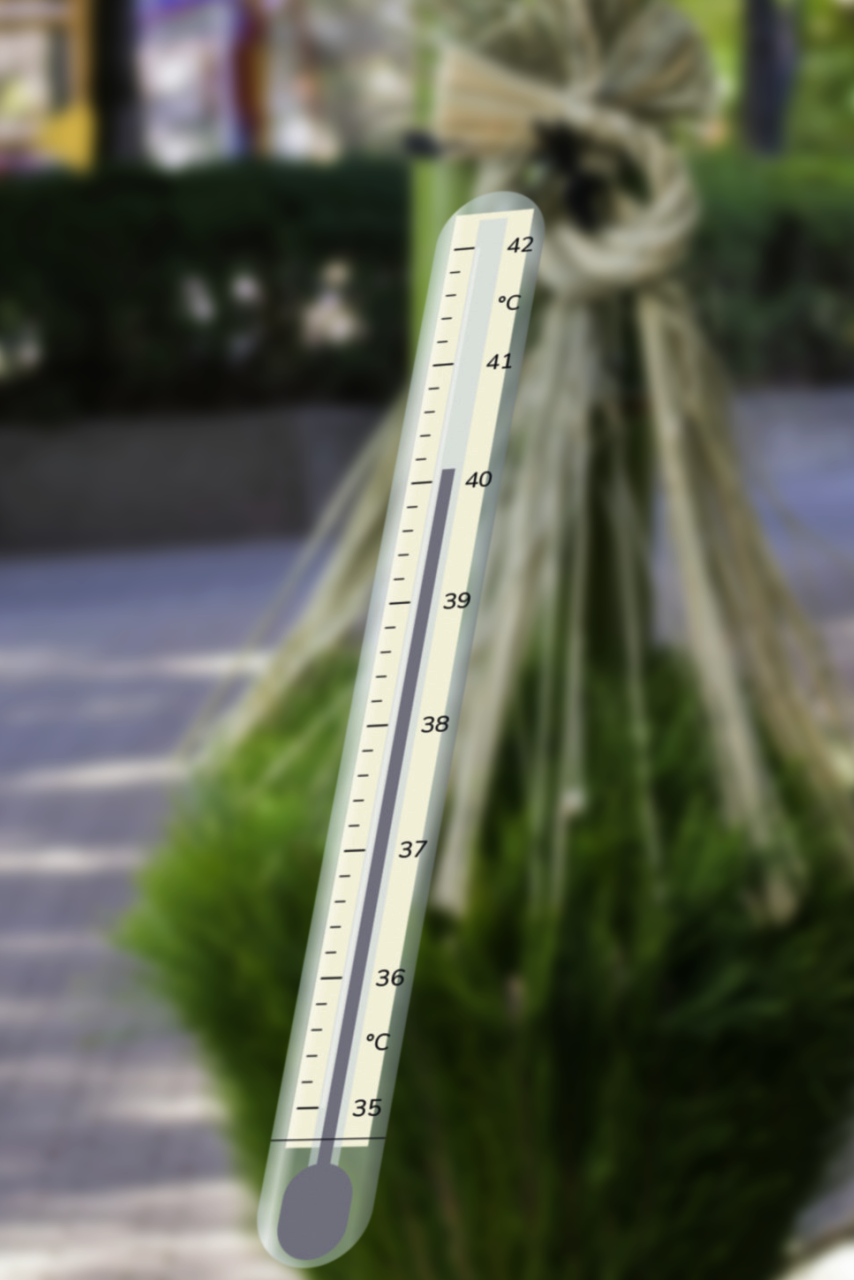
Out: 40.1,°C
